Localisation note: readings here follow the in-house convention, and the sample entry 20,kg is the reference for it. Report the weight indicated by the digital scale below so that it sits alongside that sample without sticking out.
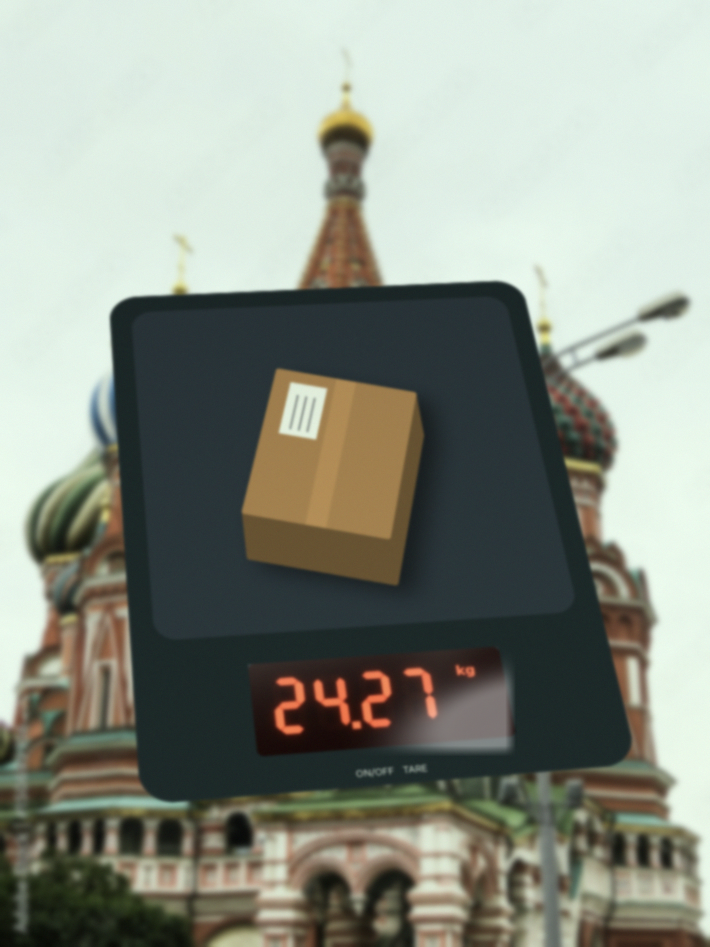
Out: 24.27,kg
